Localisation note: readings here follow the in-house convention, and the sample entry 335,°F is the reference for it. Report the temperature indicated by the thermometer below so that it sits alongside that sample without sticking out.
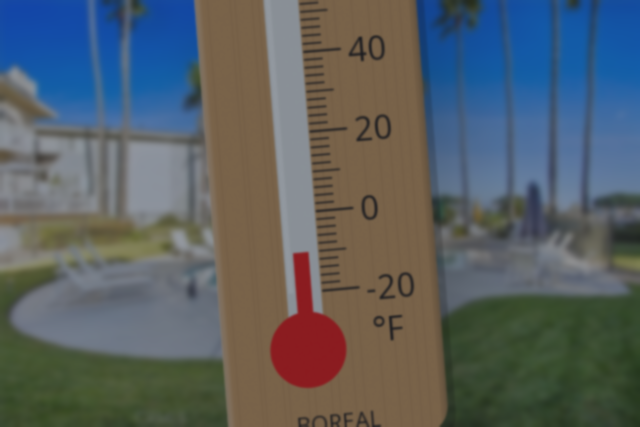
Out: -10,°F
